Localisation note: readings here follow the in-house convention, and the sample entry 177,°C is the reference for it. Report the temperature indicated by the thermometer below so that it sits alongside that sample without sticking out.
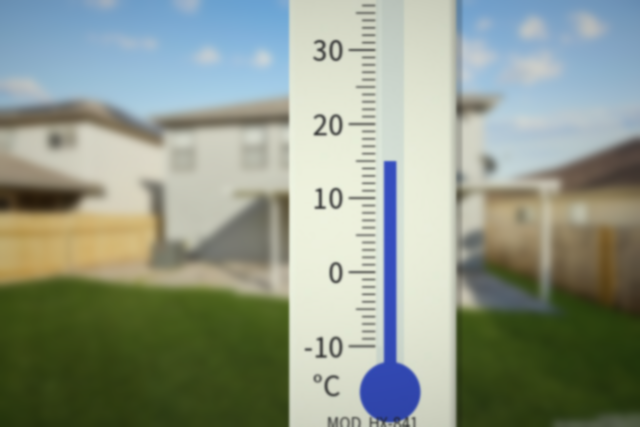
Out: 15,°C
